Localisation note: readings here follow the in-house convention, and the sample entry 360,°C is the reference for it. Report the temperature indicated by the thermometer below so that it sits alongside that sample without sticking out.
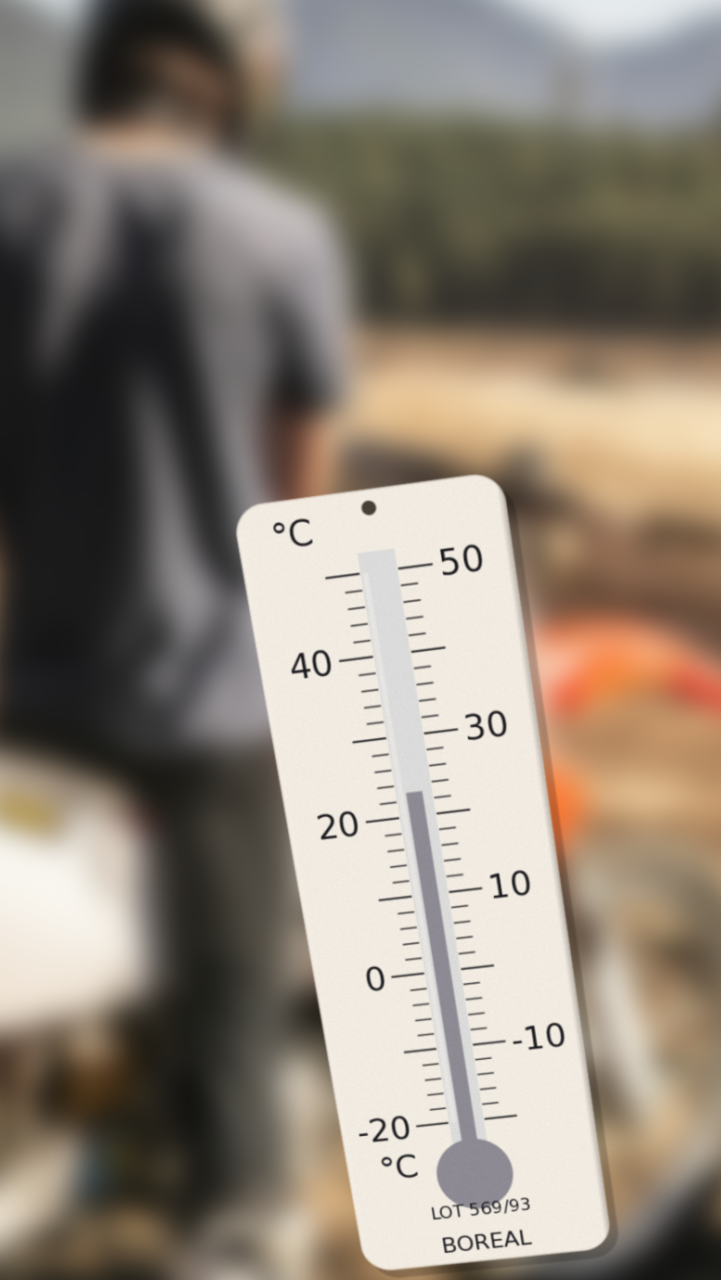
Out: 23,°C
